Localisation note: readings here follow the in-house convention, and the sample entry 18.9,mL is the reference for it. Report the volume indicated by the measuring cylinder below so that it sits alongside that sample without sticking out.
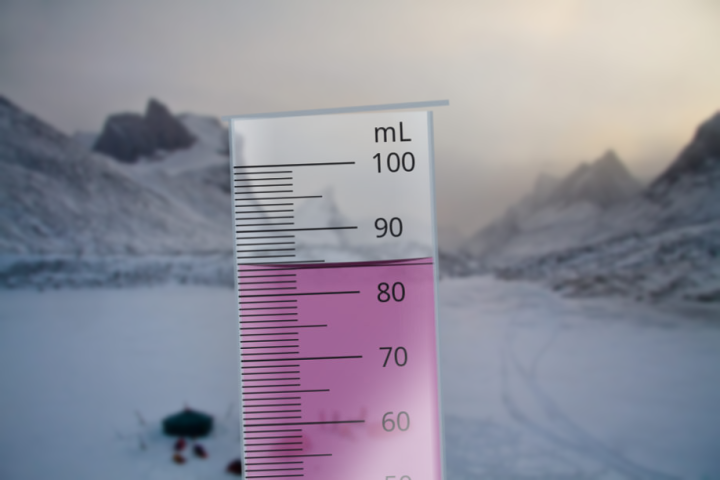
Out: 84,mL
